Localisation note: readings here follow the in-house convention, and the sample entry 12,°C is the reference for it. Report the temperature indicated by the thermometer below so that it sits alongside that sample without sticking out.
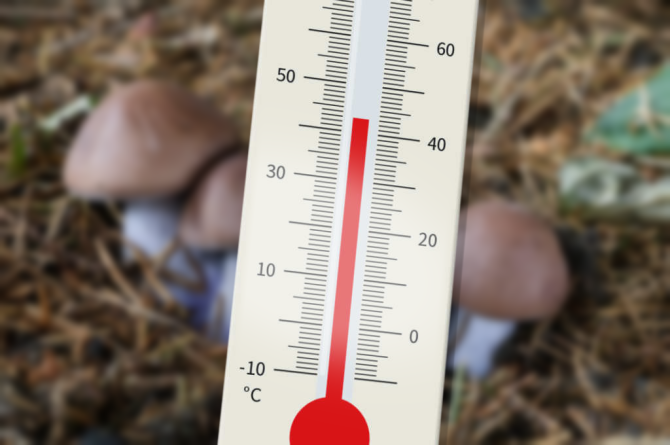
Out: 43,°C
